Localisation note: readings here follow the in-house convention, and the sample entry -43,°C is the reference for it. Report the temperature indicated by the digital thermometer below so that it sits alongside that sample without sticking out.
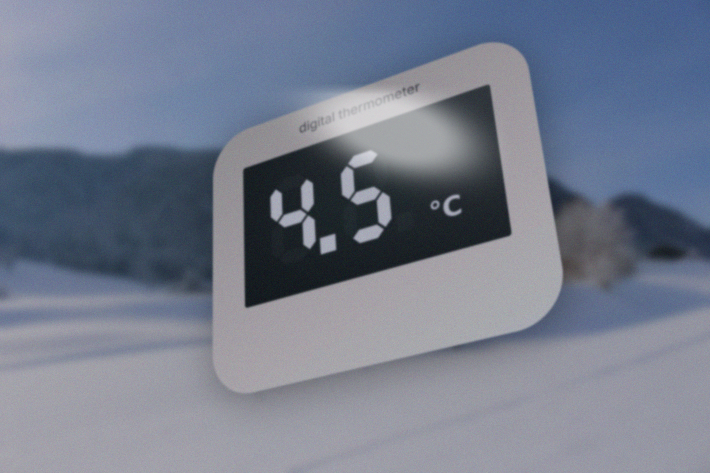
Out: 4.5,°C
